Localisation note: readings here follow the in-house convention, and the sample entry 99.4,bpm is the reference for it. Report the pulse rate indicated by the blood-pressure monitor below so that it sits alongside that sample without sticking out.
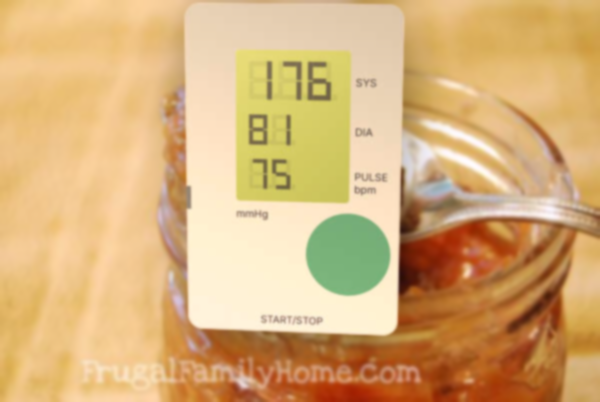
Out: 75,bpm
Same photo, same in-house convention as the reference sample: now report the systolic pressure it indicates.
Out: 176,mmHg
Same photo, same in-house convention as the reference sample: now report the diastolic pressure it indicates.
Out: 81,mmHg
